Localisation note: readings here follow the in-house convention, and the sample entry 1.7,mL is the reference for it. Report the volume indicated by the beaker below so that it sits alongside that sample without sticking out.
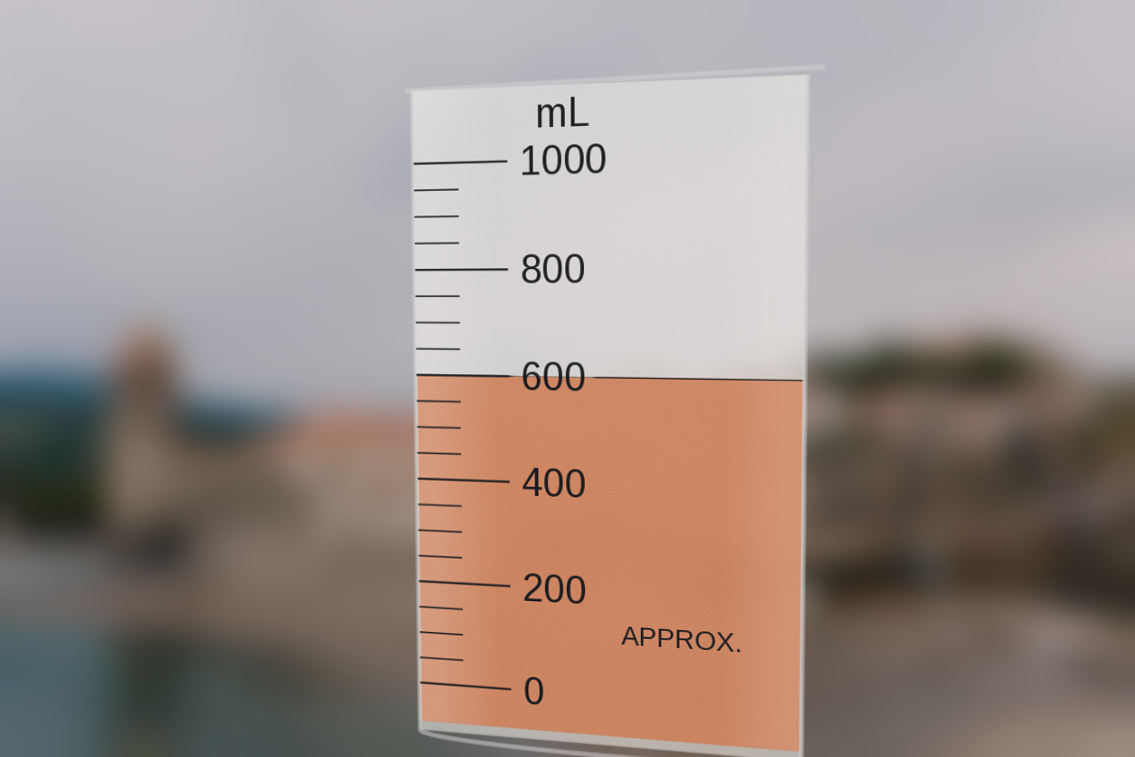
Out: 600,mL
